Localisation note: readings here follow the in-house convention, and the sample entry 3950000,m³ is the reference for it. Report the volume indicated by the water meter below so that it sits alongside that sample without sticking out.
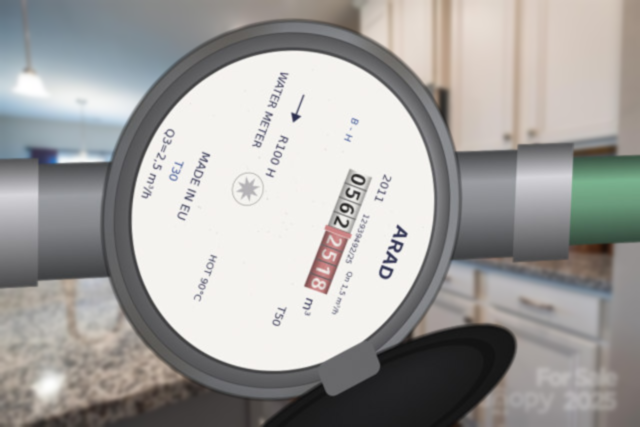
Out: 562.2518,m³
